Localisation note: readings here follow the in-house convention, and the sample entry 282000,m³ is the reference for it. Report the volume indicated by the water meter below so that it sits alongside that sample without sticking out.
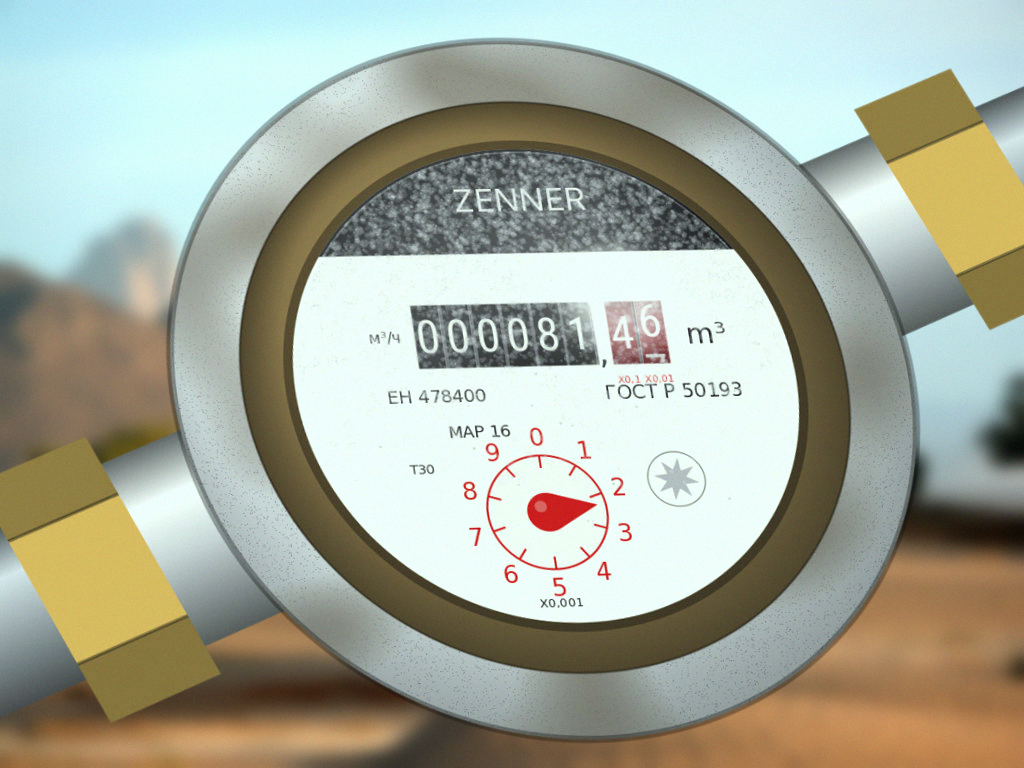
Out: 81.462,m³
